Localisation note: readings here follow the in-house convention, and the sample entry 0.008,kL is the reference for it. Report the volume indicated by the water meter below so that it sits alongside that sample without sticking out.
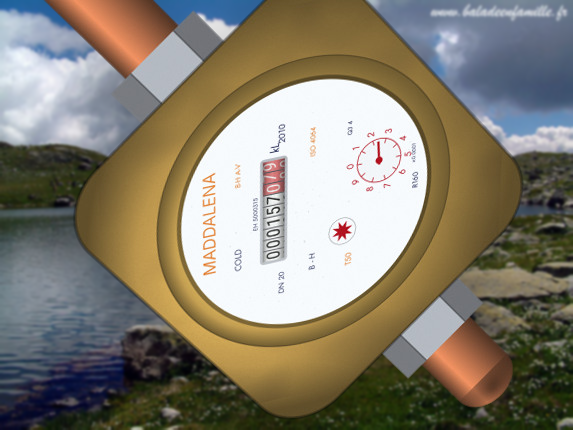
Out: 157.0792,kL
